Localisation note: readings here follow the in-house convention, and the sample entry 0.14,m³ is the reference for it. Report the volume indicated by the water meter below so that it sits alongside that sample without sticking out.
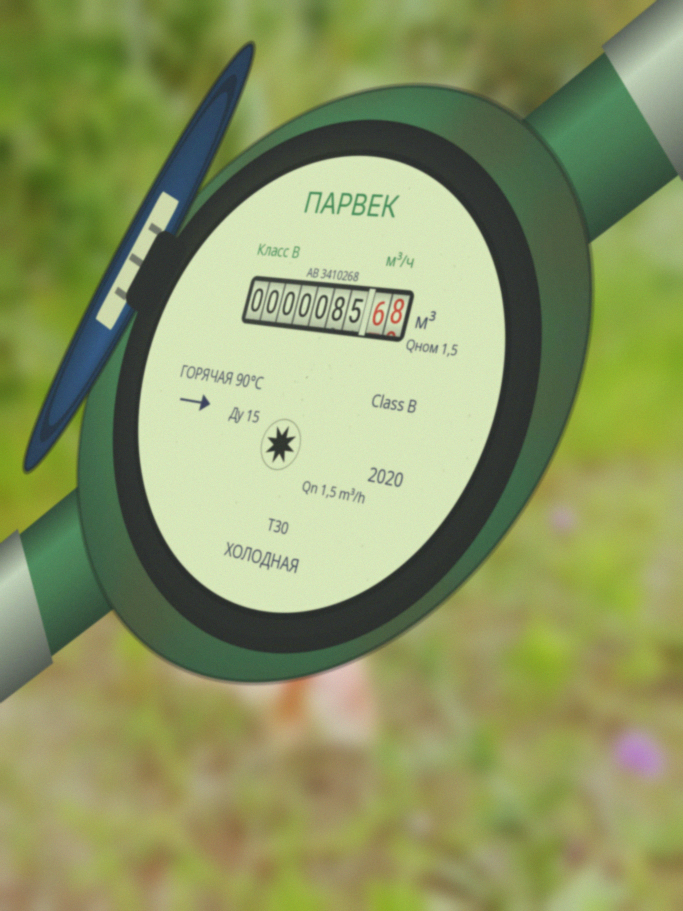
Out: 85.68,m³
